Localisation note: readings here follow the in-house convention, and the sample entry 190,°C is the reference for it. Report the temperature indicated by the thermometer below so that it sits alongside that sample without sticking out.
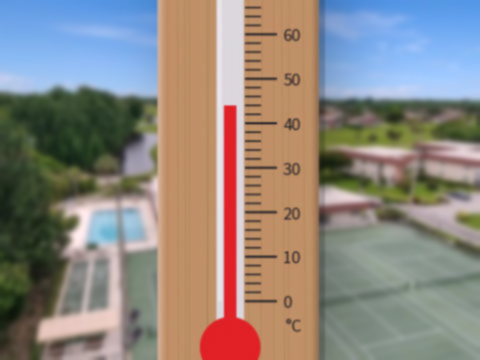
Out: 44,°C
